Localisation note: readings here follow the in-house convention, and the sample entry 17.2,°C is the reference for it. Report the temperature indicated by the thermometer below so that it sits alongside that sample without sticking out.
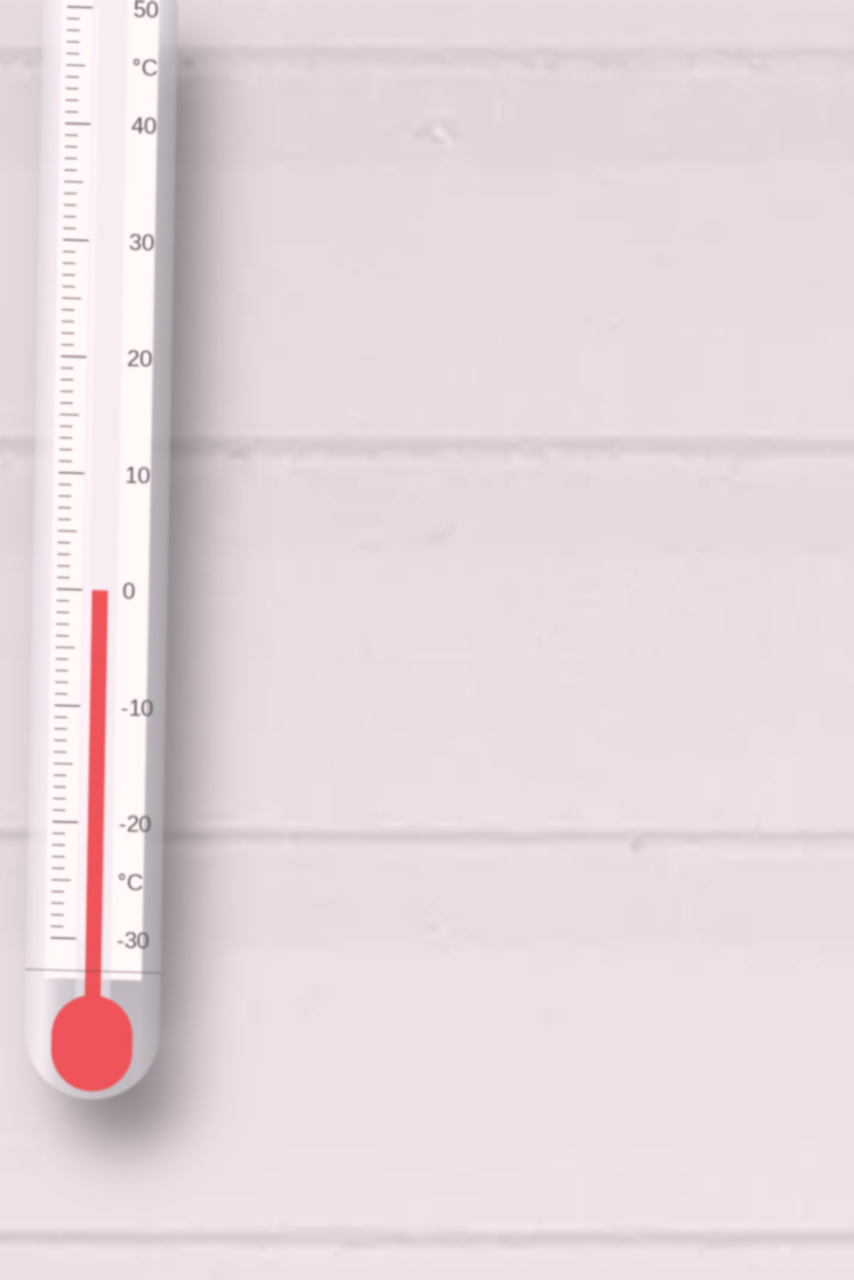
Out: 0,°C
